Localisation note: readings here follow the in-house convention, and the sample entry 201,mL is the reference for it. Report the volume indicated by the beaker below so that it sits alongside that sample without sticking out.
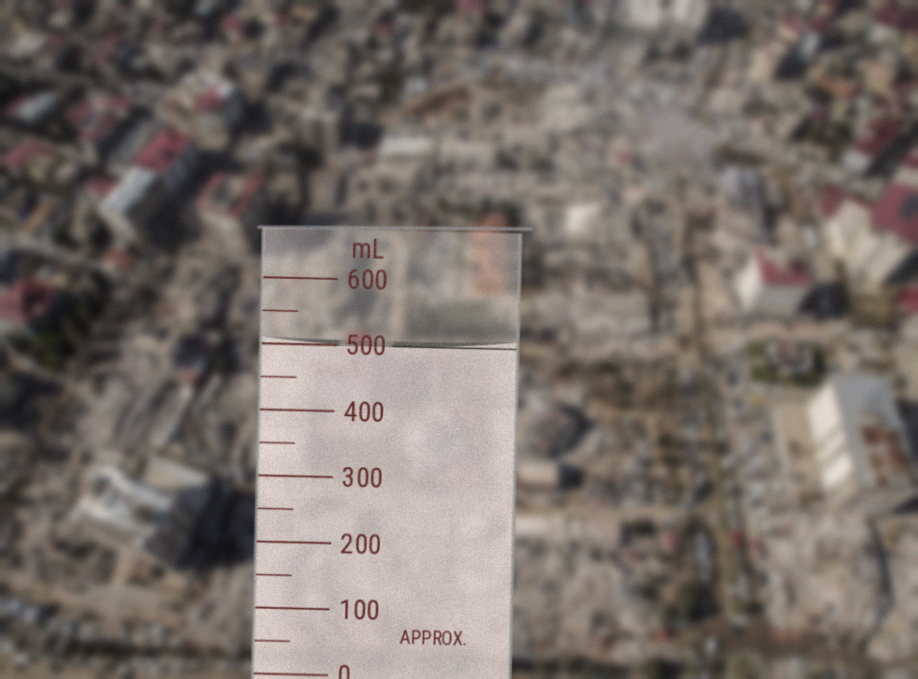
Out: 500,mL
